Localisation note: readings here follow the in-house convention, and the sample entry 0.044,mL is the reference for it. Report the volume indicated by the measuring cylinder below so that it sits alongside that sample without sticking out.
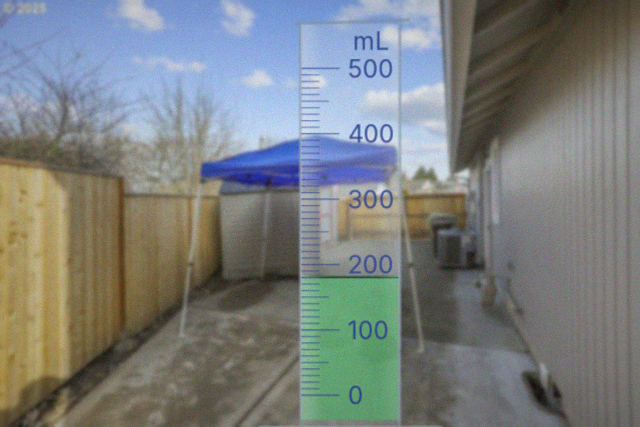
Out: 180,mL
